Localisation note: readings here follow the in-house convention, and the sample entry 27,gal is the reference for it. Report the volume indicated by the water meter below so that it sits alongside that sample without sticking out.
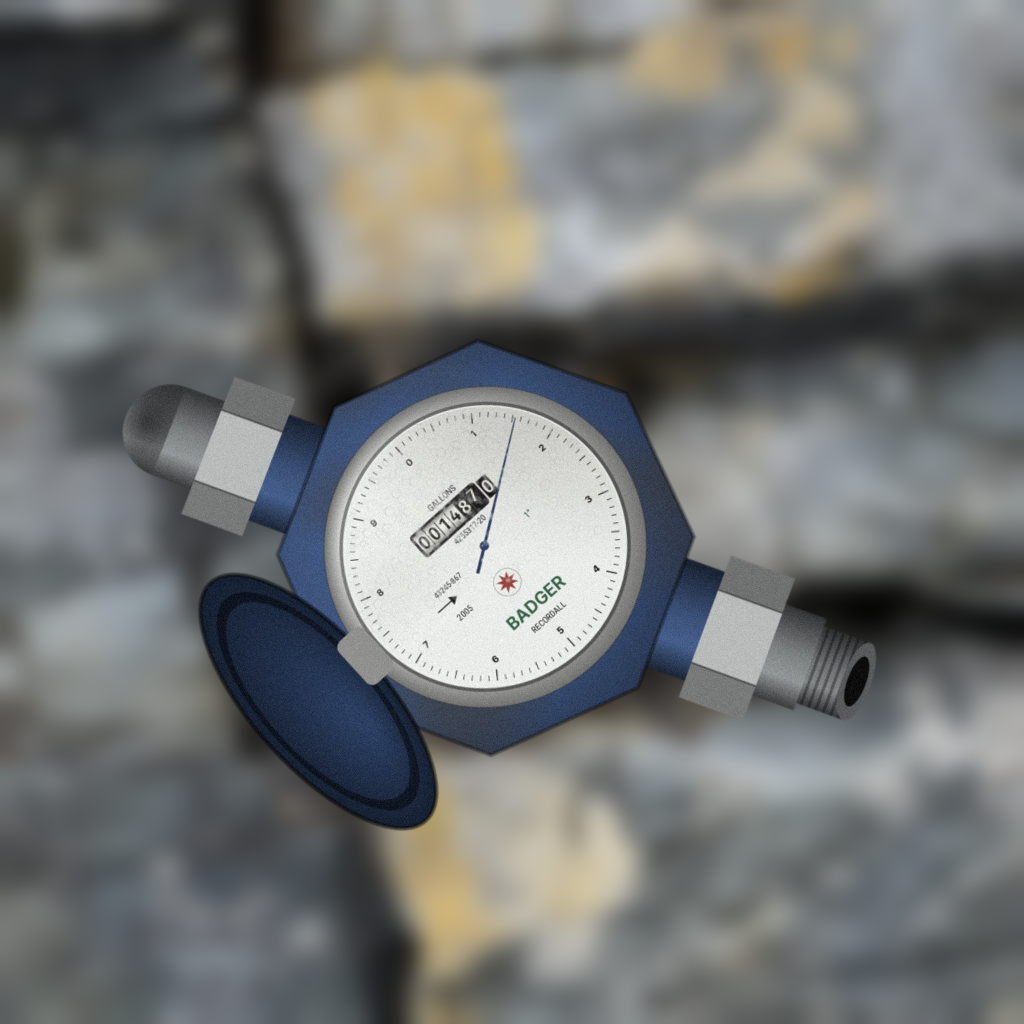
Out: 14871.5,gal
